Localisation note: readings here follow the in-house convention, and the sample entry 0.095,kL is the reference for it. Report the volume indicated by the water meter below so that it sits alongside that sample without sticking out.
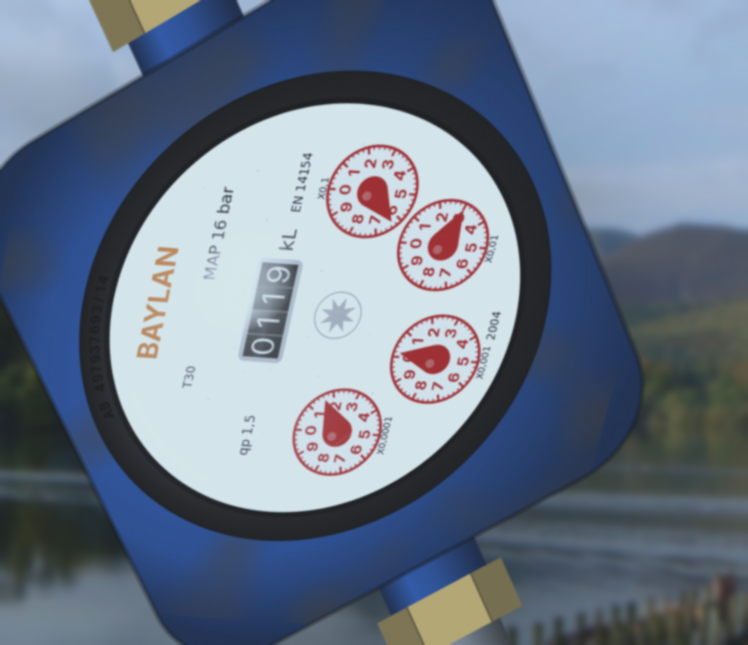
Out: 119.6301,kL
